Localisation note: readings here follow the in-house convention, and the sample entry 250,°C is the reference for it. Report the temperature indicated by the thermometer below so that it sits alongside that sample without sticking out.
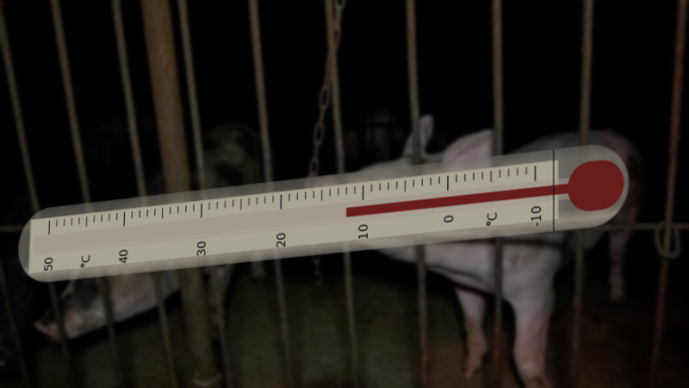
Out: 12,°C
